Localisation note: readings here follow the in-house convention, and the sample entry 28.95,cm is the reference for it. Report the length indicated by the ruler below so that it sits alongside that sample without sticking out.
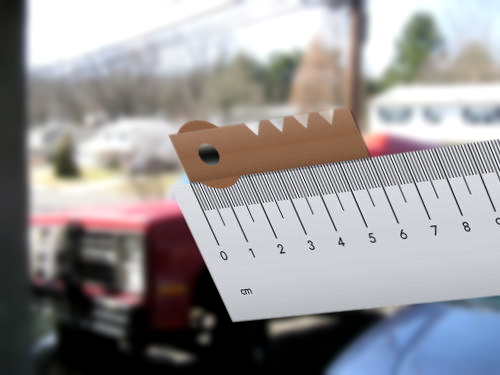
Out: 6,cm
